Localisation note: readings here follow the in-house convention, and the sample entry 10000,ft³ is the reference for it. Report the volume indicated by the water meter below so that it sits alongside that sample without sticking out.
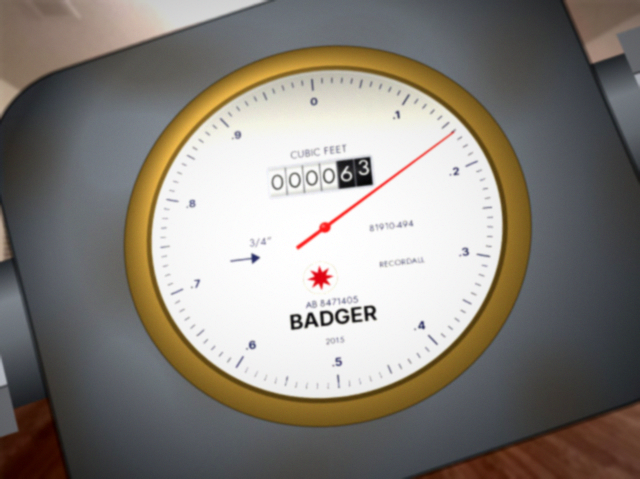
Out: 63.16,ft³
